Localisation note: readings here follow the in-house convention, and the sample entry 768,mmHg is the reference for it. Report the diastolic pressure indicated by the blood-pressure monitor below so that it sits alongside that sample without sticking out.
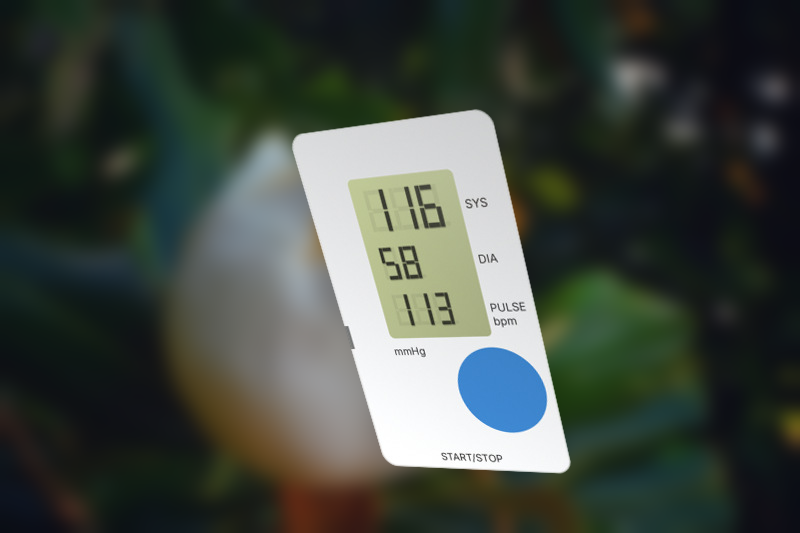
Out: 58,mmHg
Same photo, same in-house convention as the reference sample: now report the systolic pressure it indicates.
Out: 116,mmHg
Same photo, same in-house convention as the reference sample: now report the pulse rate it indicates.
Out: 113,bpm
